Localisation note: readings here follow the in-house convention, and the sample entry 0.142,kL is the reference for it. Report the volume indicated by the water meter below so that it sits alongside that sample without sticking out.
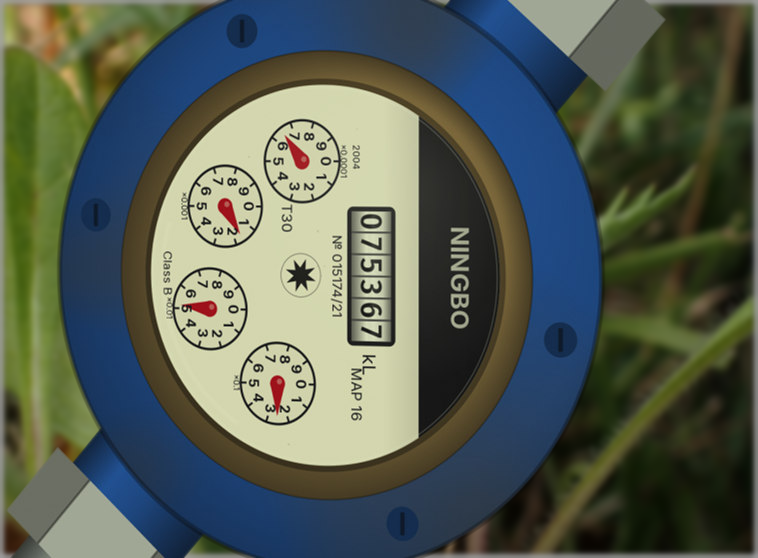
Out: 75367.2516,kL
